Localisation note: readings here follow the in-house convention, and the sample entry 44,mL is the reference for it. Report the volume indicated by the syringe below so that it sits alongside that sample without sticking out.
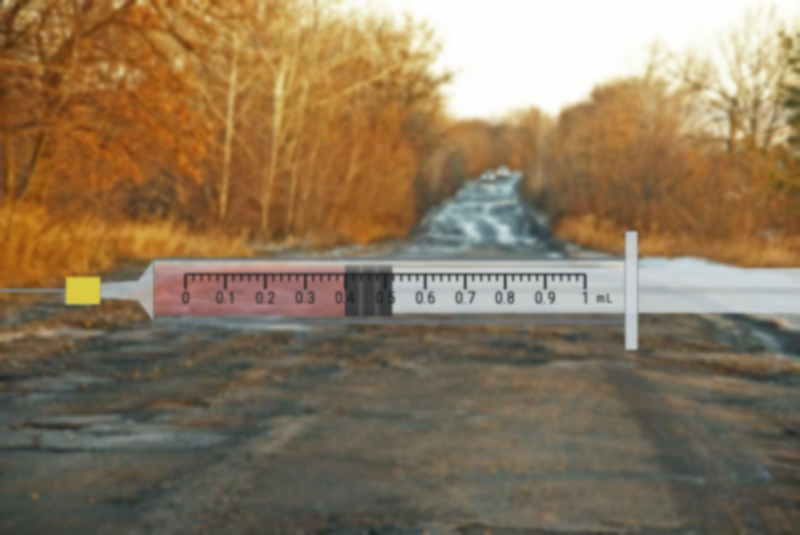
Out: 0.4,mL
